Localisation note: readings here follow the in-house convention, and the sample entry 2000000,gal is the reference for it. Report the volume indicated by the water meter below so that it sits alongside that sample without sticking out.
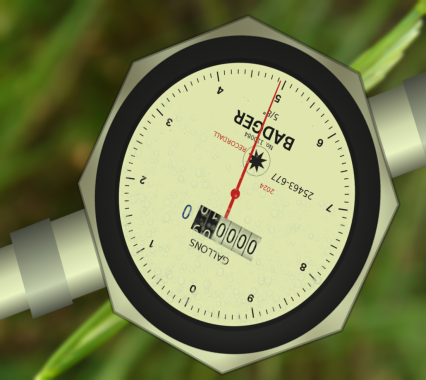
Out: 94.9,gal
